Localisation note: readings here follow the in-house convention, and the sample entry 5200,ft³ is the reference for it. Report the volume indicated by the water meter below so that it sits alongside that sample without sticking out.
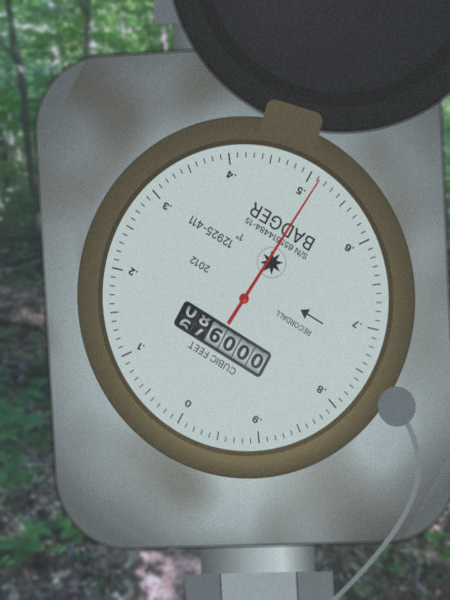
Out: 979.51,ft³
